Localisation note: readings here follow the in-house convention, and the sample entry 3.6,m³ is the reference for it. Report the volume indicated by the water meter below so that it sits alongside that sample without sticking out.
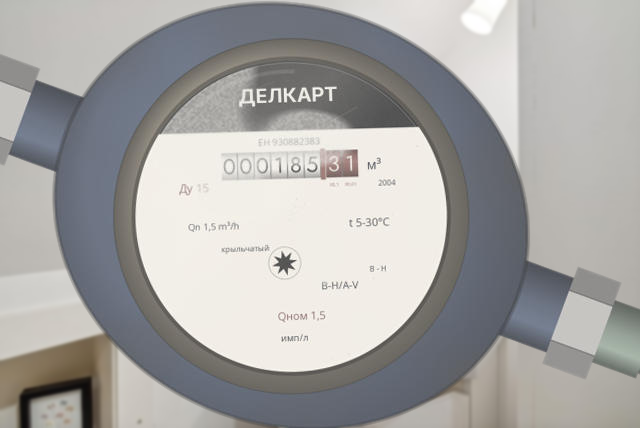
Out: 185.31,m³
